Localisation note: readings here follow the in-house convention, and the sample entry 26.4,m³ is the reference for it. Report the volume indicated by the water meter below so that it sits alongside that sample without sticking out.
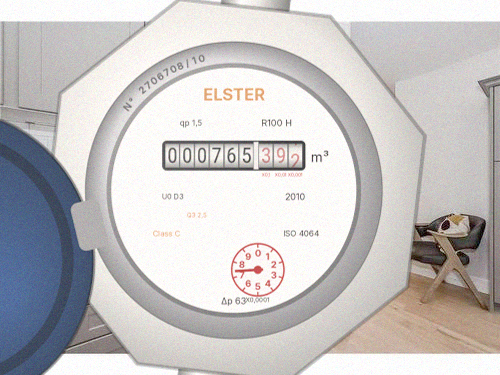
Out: 765.3917,m³
